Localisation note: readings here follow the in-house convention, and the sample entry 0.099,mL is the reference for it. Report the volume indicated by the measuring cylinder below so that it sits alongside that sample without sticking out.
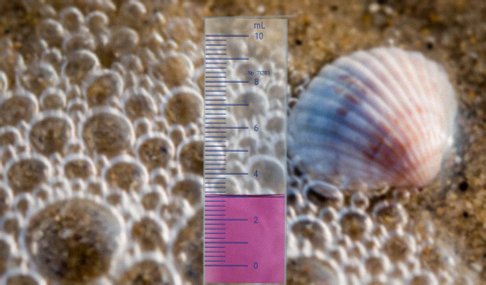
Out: 3,mL
